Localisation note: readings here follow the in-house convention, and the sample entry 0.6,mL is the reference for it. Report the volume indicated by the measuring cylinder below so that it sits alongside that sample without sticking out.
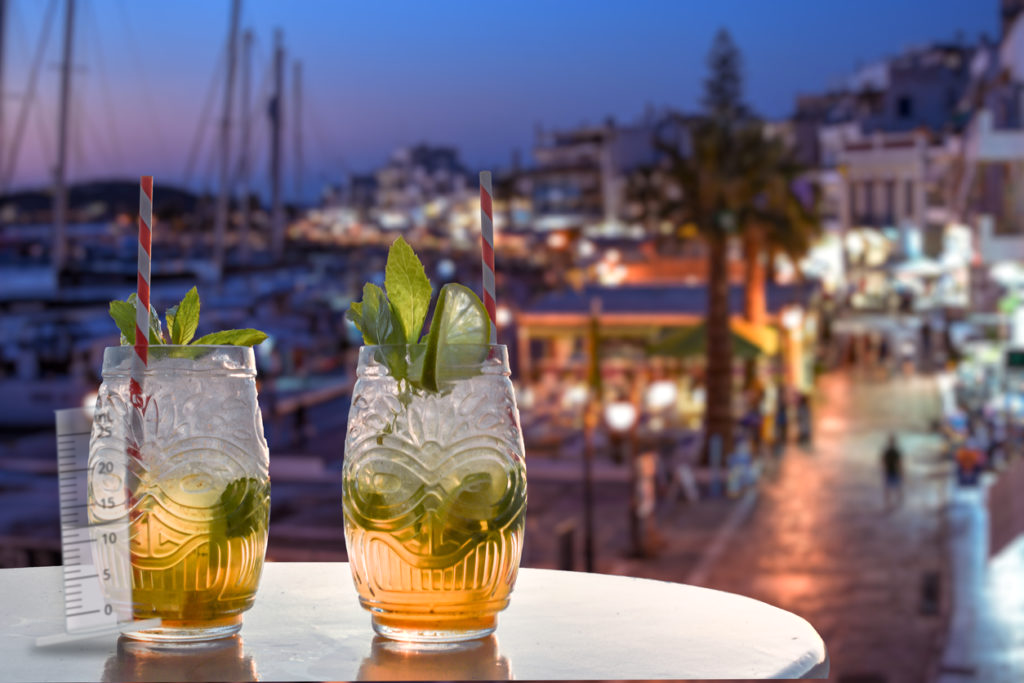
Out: 12,mL
